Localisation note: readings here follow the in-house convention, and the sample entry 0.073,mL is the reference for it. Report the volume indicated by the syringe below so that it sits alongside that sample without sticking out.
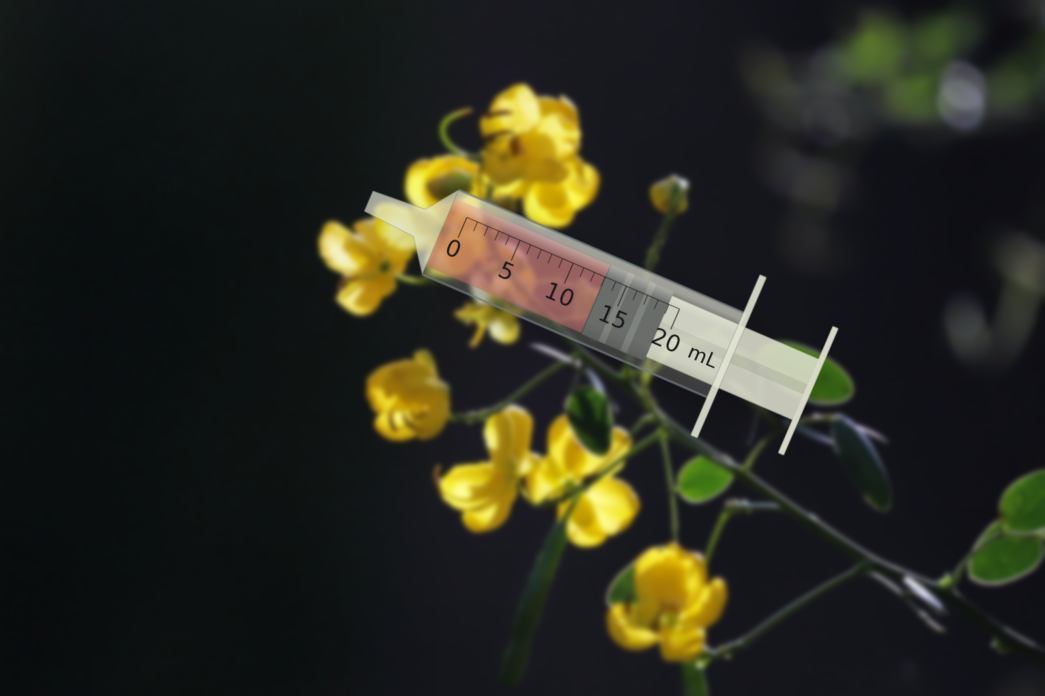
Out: 13,mL
